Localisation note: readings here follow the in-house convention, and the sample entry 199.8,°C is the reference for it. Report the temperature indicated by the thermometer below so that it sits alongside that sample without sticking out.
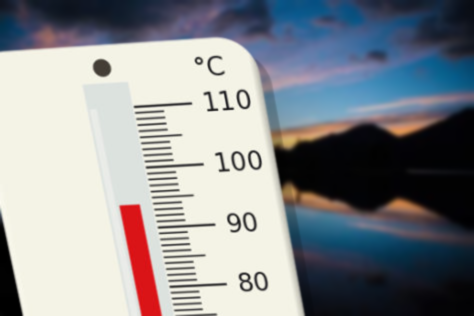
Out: 94,°C
